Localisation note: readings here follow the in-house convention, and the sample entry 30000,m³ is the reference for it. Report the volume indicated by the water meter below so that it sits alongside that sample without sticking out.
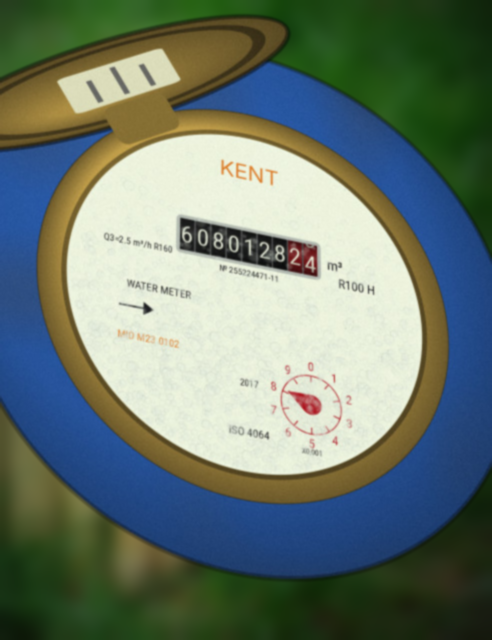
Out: 6080128.238,m³
